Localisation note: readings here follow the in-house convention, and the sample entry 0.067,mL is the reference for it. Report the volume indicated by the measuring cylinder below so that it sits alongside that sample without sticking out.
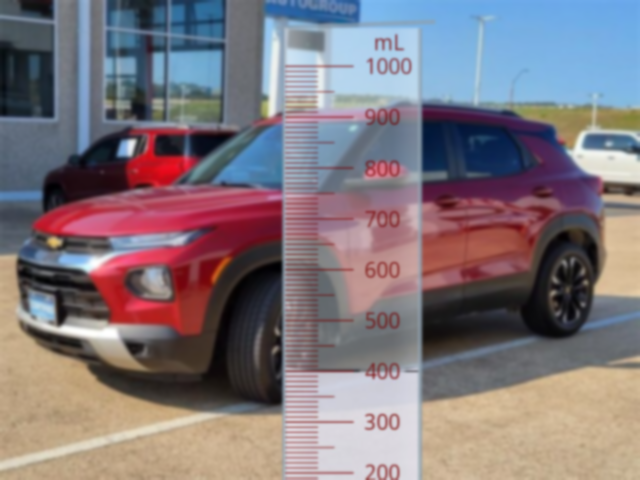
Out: 400,mL
